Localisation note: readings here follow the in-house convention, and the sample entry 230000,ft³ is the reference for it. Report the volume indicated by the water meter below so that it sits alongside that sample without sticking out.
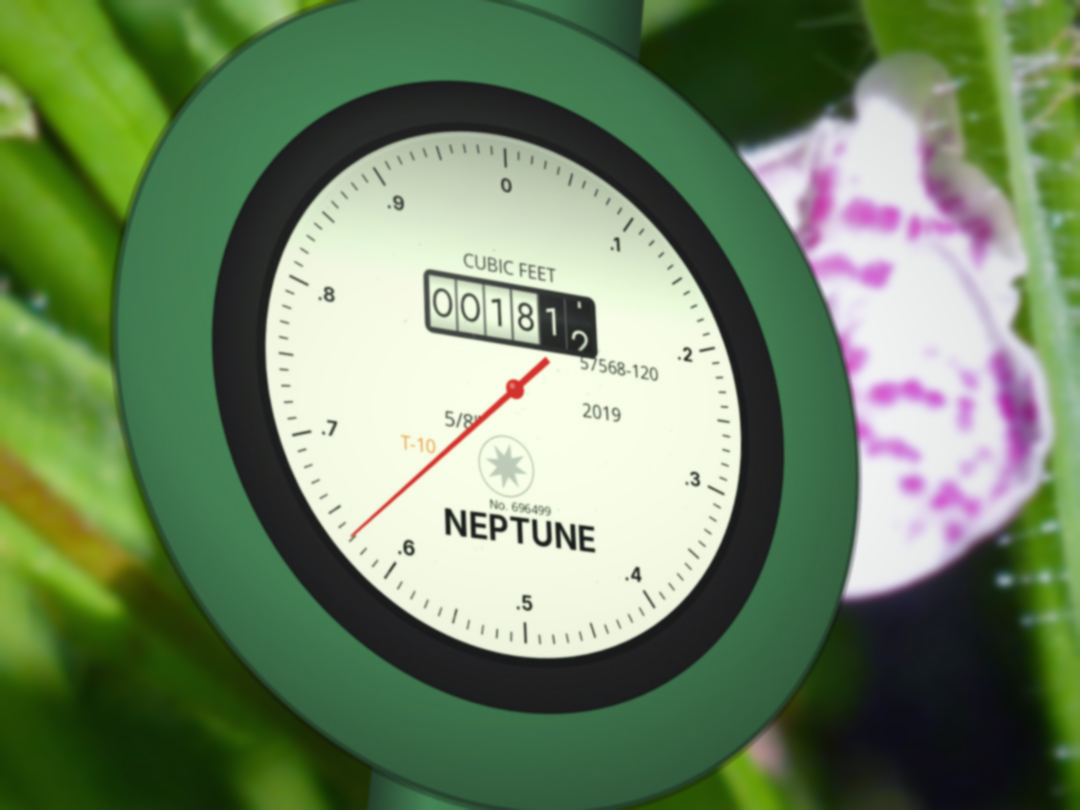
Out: 1811.63,ft³
